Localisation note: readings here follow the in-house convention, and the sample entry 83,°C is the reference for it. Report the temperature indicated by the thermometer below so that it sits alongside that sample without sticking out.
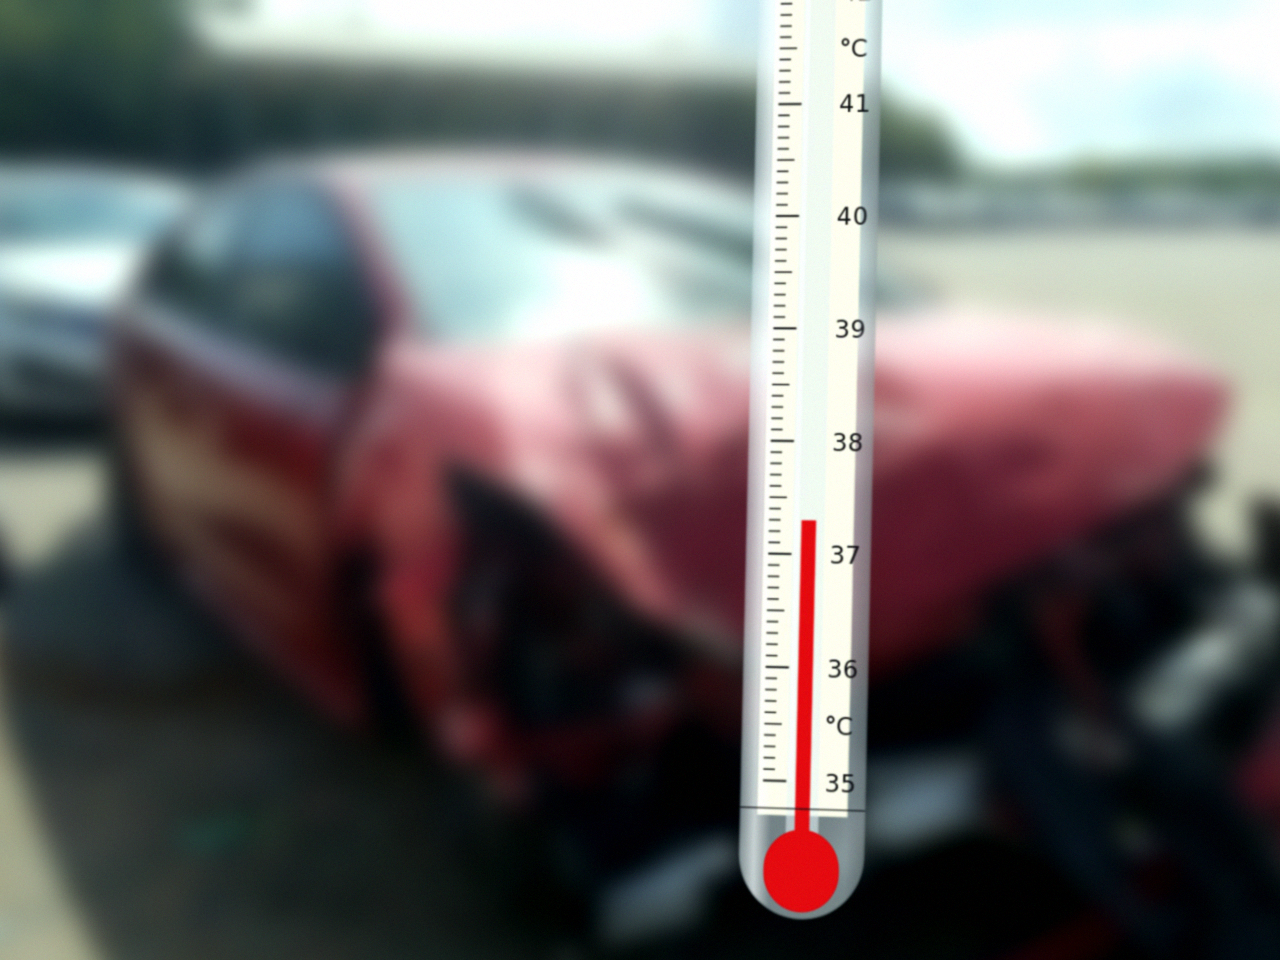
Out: 37.3,°C
